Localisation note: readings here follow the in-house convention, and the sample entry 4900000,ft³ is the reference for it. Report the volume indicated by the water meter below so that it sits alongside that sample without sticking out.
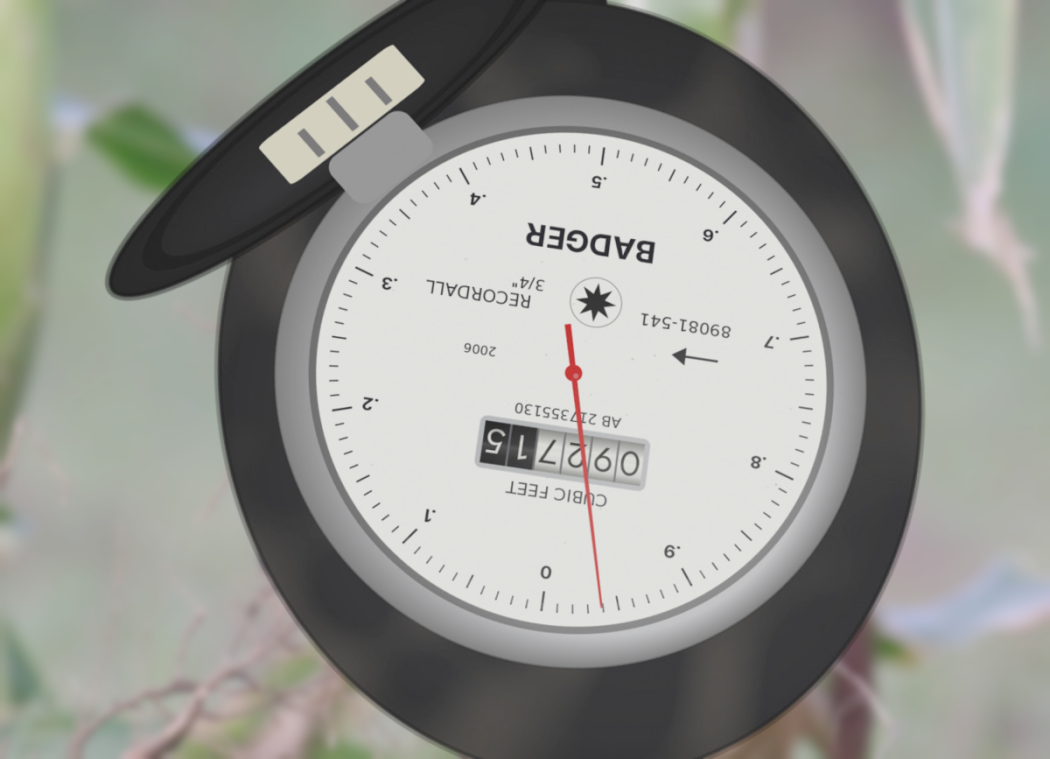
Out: 92714.96,ft³
